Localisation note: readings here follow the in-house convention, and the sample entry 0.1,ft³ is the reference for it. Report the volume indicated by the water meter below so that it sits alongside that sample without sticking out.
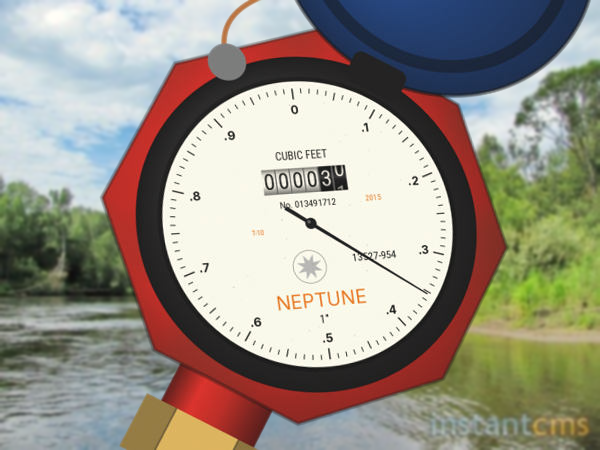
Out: 30.35,ft³
